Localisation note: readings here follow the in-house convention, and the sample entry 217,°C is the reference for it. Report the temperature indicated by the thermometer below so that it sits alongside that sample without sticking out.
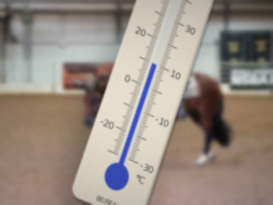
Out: 10,°C
